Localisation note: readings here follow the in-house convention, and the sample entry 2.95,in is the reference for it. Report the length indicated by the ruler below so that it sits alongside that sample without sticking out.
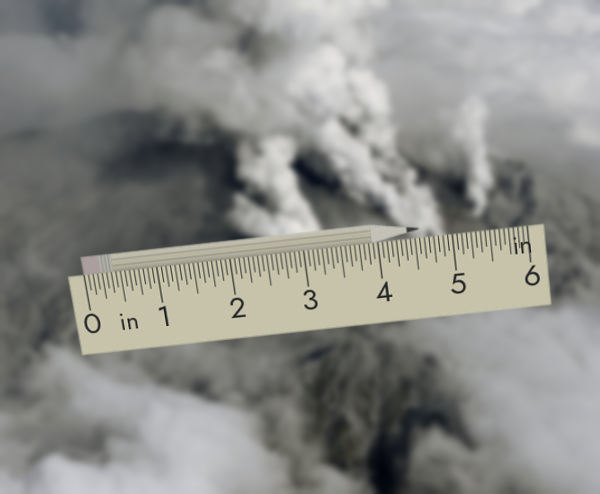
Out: 4.5625,in
